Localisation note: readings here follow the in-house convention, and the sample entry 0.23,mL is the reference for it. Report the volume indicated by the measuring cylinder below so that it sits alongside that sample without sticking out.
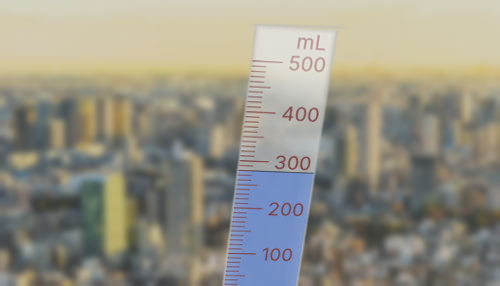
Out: 280,mL
